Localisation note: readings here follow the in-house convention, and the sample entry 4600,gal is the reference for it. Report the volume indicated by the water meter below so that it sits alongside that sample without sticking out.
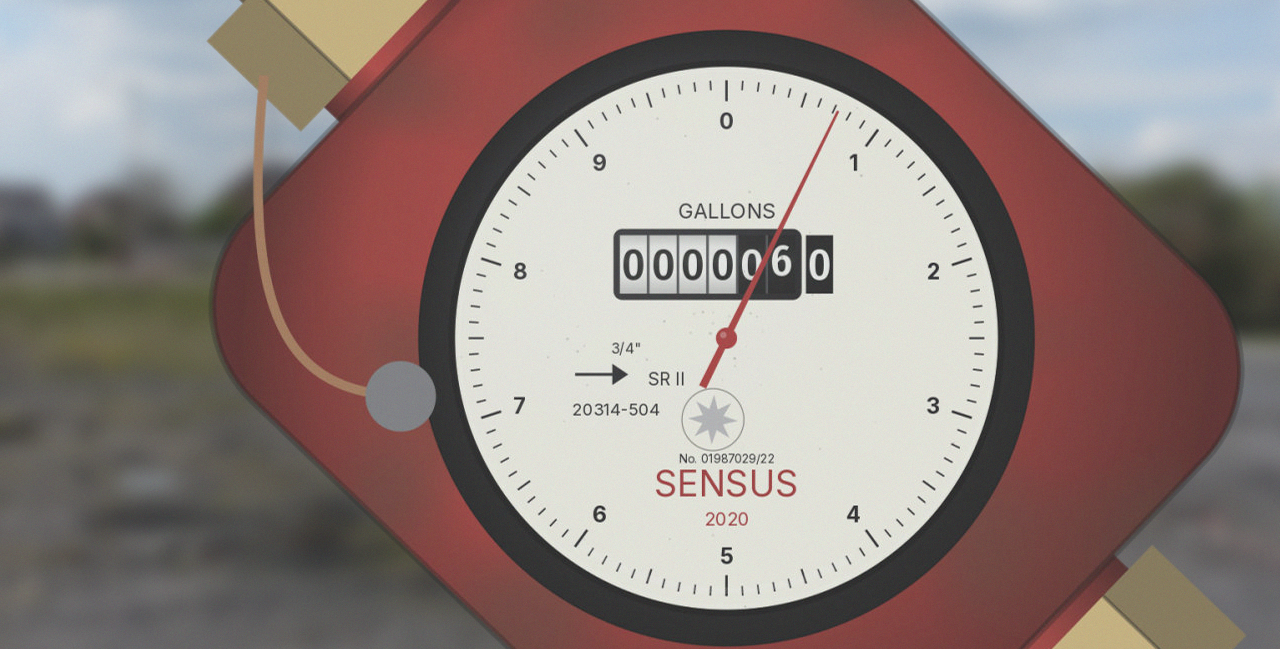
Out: 60.7,gal
